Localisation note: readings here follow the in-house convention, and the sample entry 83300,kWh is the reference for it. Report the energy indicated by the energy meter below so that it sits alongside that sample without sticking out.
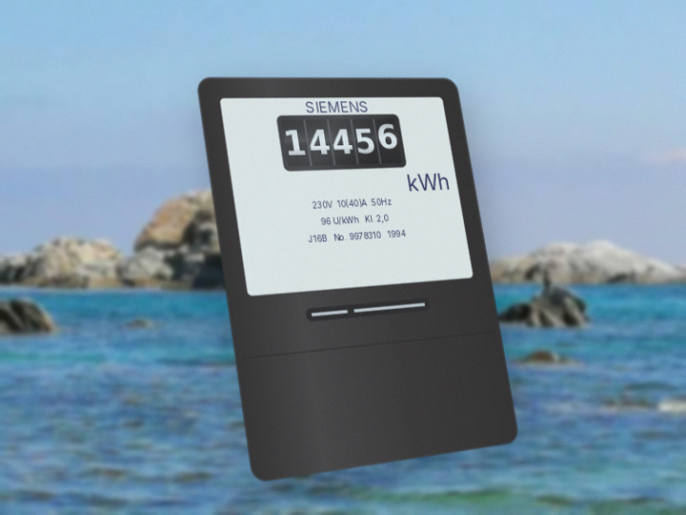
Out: 14456,kWh
